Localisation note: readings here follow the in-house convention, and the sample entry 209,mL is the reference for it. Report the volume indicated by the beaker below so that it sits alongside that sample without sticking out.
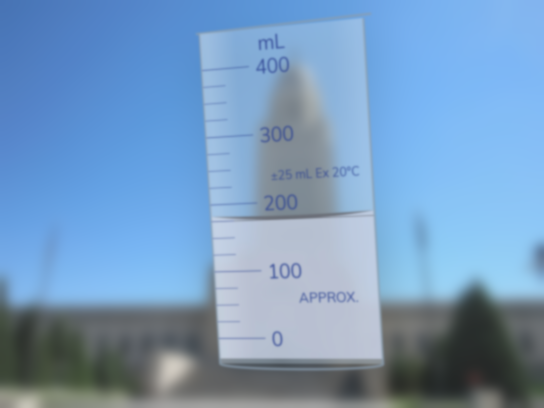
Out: 175,mL
